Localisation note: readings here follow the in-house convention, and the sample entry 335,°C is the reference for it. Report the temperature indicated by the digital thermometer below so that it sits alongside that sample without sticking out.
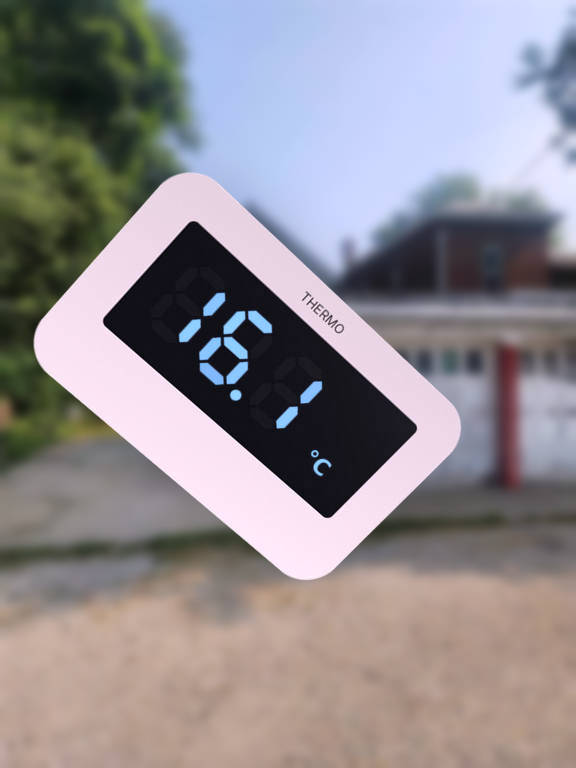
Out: 16.1,°C
